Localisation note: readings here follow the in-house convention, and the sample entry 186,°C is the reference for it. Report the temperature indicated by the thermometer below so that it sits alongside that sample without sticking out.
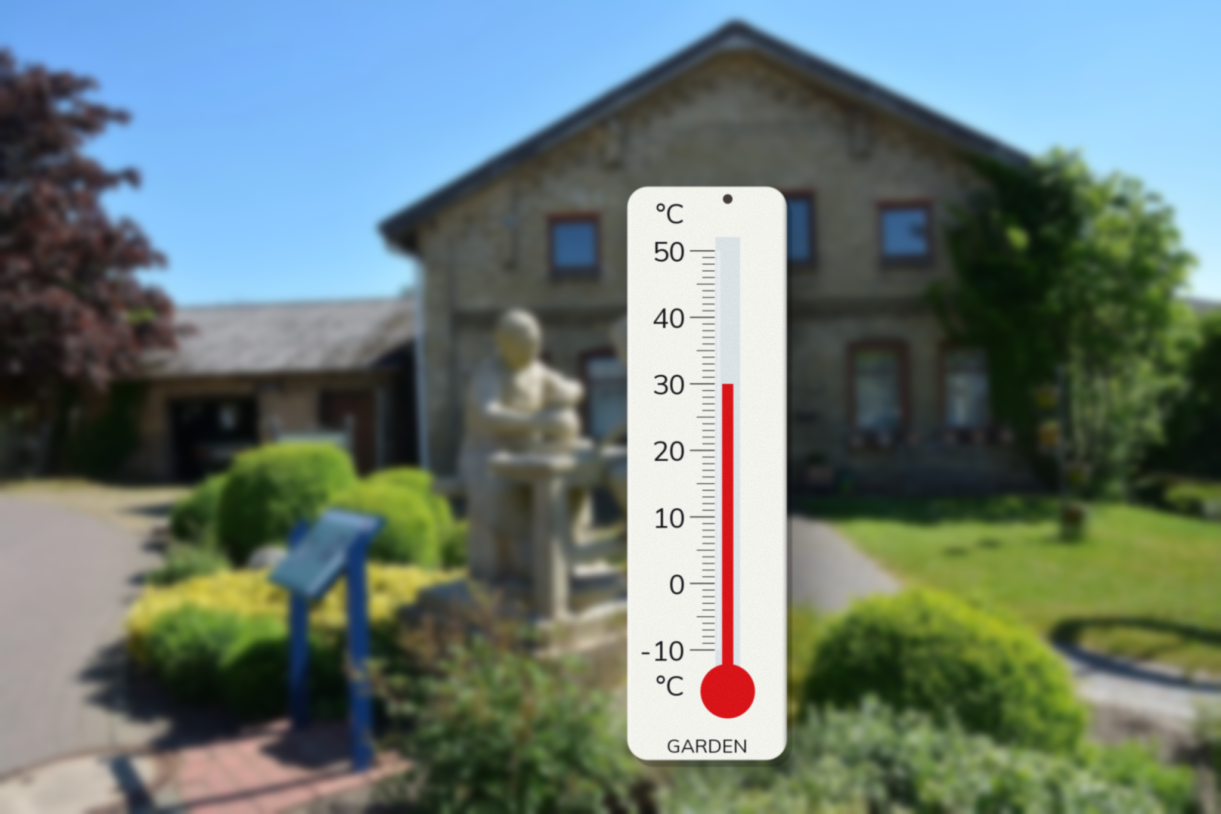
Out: 30,°C
